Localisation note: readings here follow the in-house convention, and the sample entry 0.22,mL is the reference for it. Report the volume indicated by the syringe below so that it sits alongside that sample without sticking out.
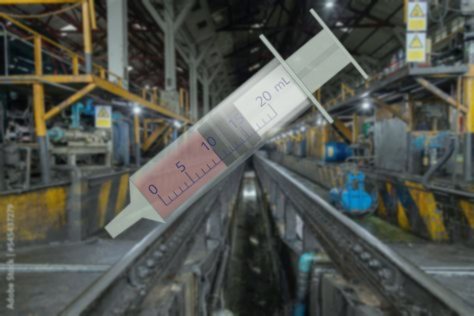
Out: 10,mL
